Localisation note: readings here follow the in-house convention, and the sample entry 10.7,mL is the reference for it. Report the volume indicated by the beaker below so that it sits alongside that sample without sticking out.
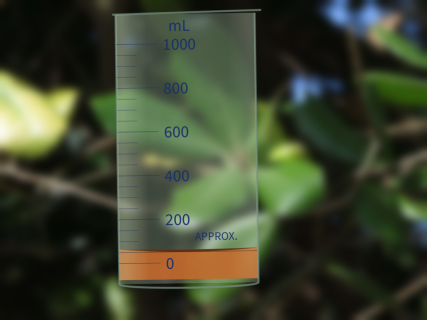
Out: 50,mL
